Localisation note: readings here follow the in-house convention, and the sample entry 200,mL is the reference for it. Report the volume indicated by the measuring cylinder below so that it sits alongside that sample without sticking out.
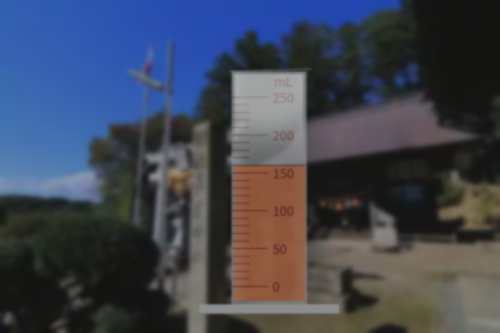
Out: 160,mL
